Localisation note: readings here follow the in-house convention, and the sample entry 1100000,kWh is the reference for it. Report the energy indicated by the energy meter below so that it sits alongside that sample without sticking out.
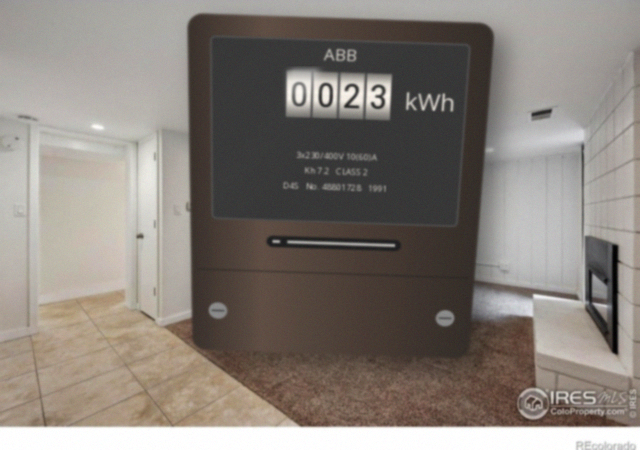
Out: 23,kWh
